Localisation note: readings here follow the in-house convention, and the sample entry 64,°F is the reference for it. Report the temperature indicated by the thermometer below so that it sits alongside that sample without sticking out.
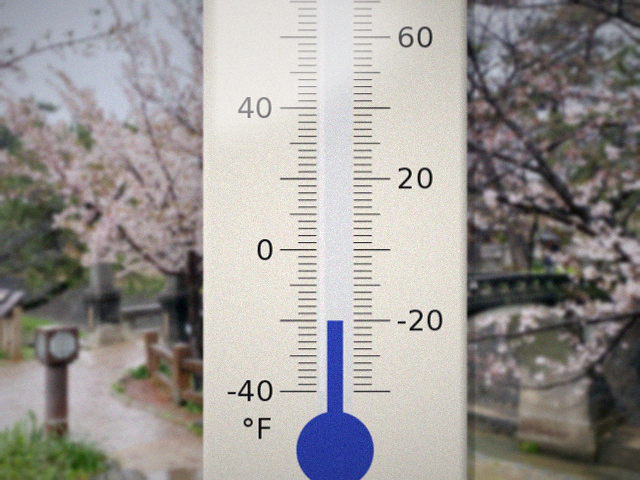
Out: -20,°F
